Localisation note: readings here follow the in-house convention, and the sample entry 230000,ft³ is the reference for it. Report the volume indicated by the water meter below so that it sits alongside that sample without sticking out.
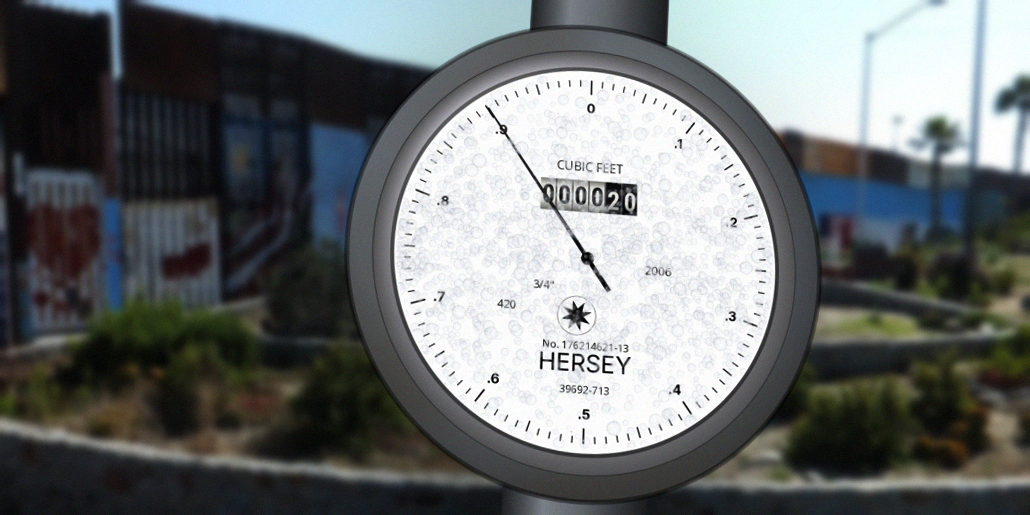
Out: 19.90,ft³
